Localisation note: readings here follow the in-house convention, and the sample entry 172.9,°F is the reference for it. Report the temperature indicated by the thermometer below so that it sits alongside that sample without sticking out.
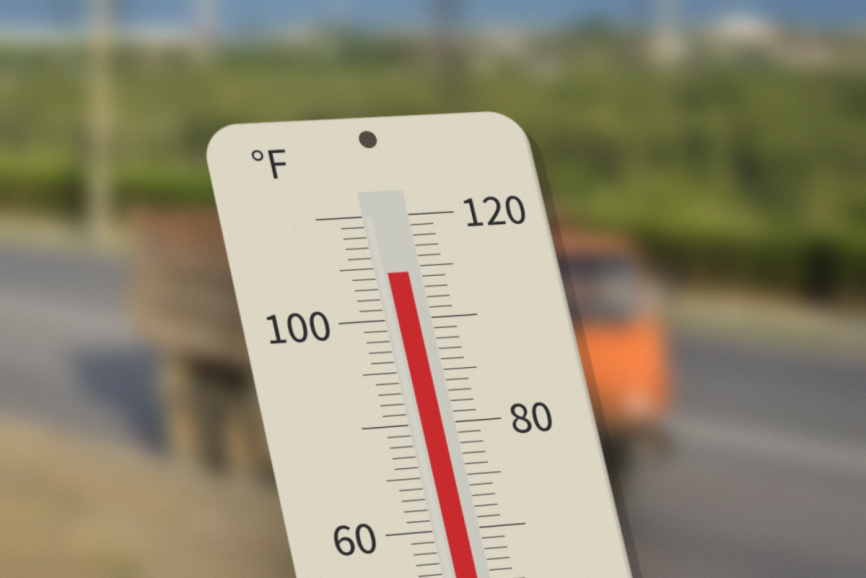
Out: 109,°F
